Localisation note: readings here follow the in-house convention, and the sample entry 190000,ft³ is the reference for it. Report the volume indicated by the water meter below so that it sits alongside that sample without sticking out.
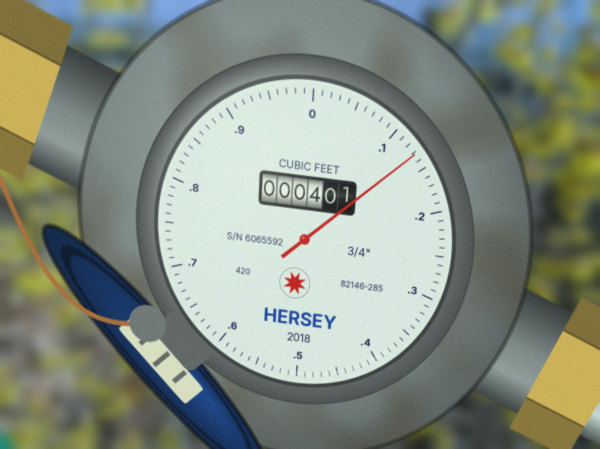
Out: 401.13,ft³
